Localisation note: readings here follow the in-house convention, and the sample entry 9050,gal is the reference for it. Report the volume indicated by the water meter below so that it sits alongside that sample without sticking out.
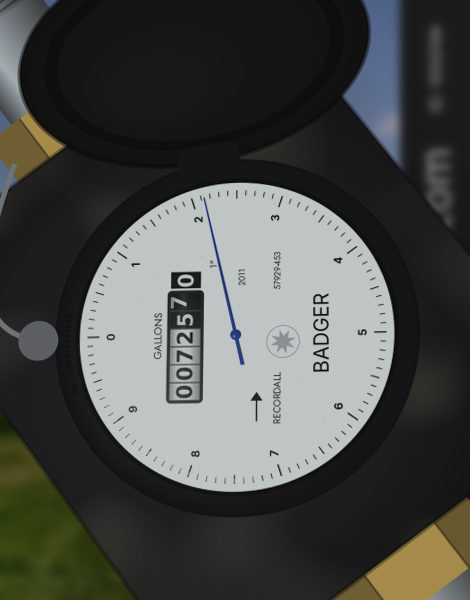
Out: 72572.1,gal
